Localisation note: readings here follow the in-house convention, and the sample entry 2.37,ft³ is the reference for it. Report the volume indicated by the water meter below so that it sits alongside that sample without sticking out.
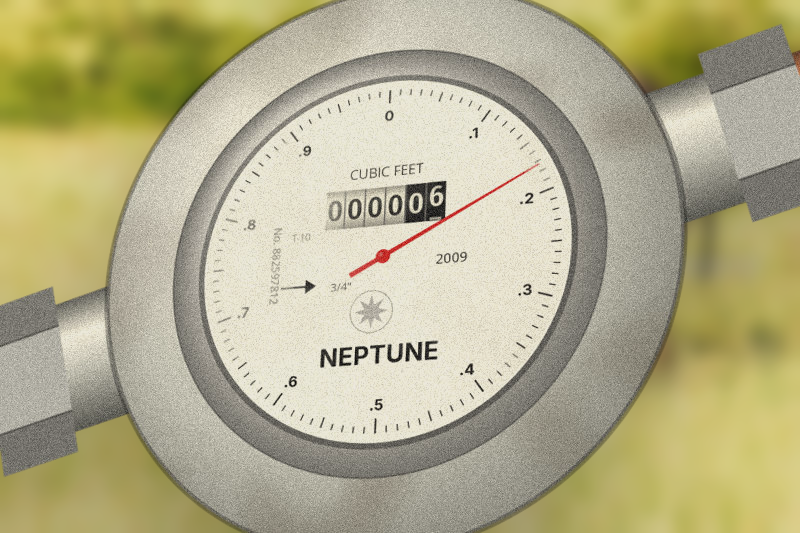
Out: 6.17,ft³
